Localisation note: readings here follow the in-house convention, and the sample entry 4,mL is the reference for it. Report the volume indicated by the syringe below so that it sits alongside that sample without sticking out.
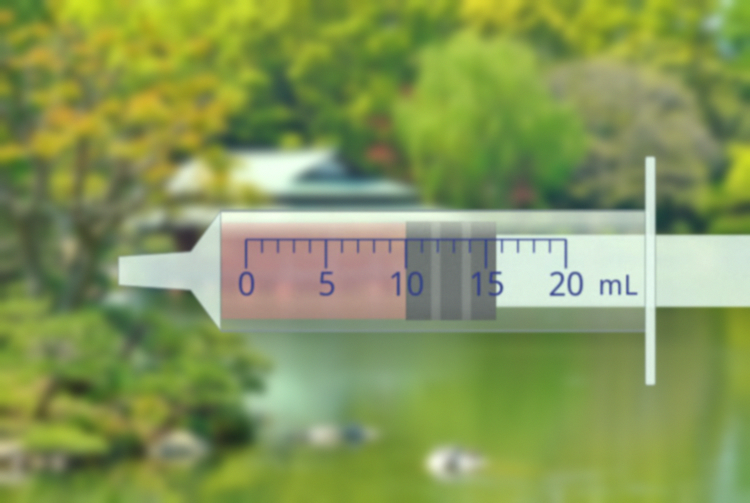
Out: 10,mL
